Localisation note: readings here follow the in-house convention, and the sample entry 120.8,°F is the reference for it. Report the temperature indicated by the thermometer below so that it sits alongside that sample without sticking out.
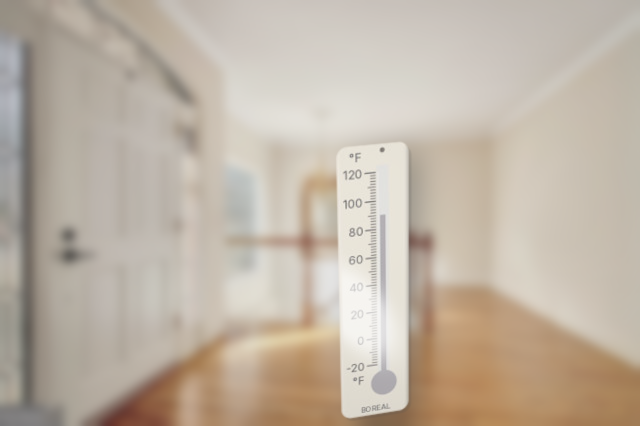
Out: 90,°F
